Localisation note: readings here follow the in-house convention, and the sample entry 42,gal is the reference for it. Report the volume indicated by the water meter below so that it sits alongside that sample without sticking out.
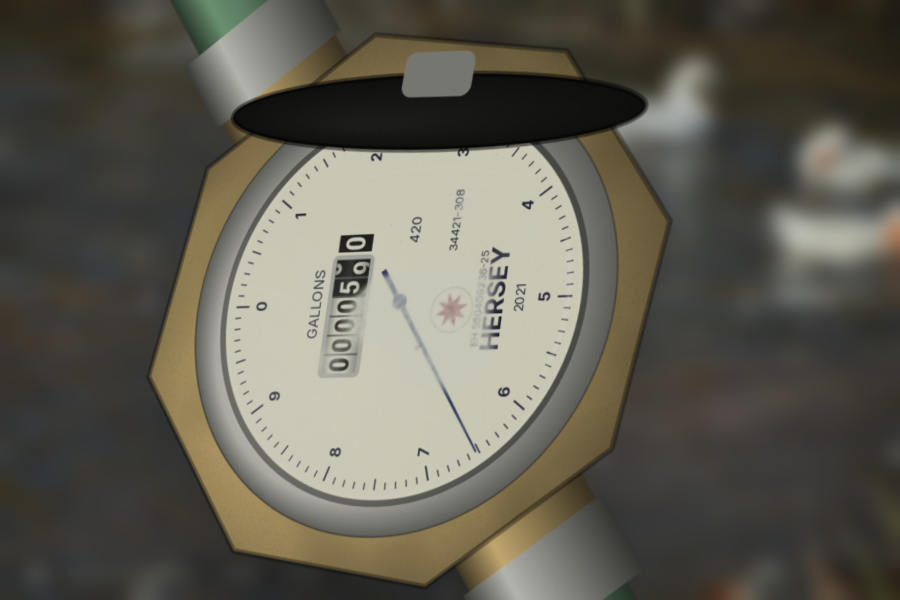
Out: 586.5,gal
